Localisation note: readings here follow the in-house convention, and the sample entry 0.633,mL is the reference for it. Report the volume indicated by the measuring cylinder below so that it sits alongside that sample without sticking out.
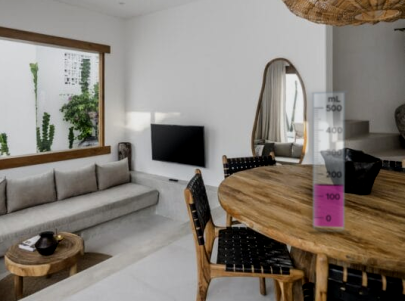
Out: 150,mL
